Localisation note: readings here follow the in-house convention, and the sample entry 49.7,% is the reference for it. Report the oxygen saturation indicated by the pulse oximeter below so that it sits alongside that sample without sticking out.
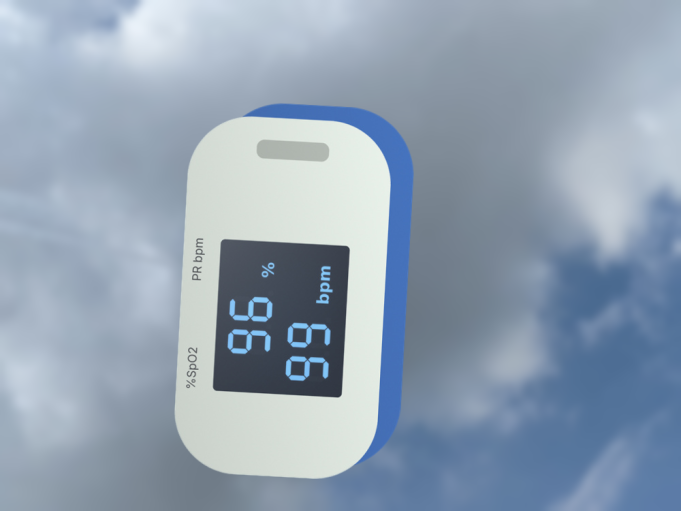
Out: 96,%
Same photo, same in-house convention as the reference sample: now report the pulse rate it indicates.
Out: 99,bpm
